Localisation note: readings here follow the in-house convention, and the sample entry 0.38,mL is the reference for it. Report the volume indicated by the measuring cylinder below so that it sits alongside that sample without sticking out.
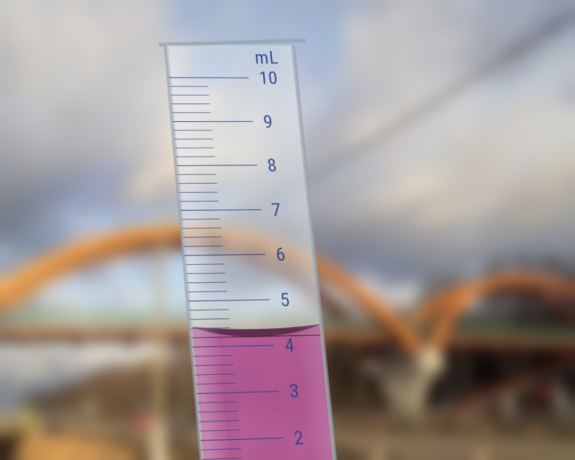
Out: 4.2,mL
